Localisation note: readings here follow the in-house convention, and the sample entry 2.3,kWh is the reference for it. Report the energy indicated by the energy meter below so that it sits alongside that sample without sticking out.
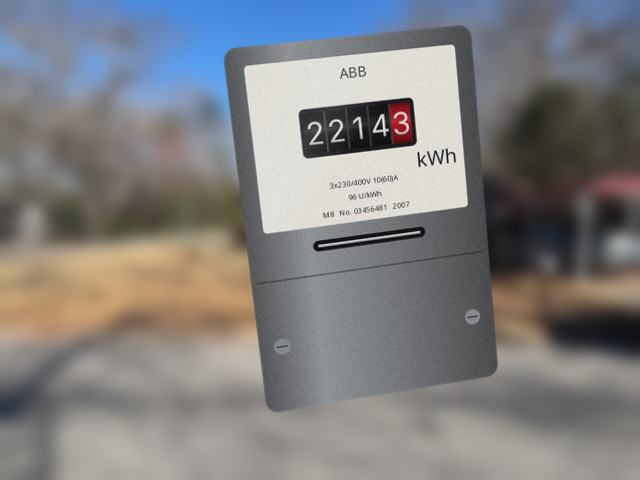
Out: 2214.3,kWh
